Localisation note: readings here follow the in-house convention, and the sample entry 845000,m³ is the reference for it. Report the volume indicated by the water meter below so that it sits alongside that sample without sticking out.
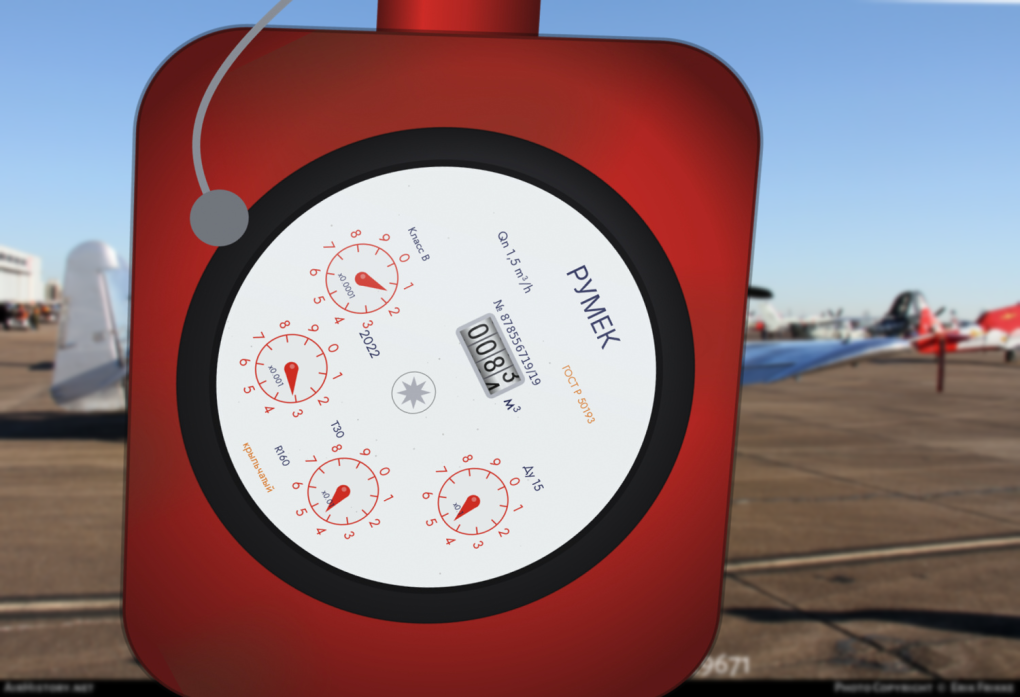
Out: 83.4431,m³
